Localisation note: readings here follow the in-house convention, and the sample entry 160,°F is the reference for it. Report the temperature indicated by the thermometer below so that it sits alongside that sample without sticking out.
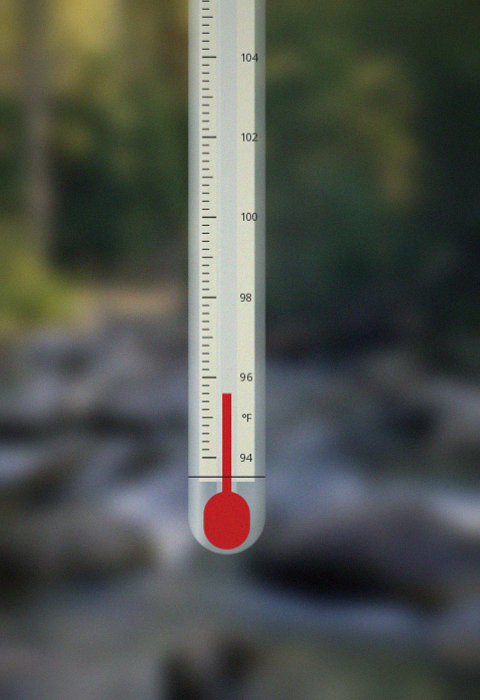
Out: 95.6,°F
